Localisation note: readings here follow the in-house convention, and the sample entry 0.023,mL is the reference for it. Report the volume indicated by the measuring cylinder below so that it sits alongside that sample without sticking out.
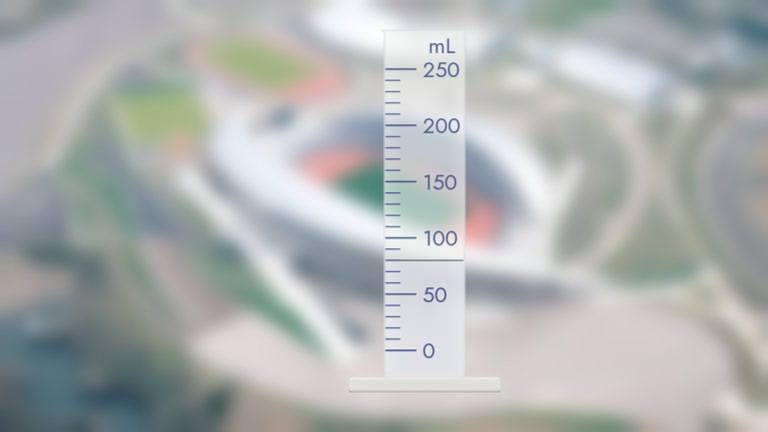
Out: 80,mL
